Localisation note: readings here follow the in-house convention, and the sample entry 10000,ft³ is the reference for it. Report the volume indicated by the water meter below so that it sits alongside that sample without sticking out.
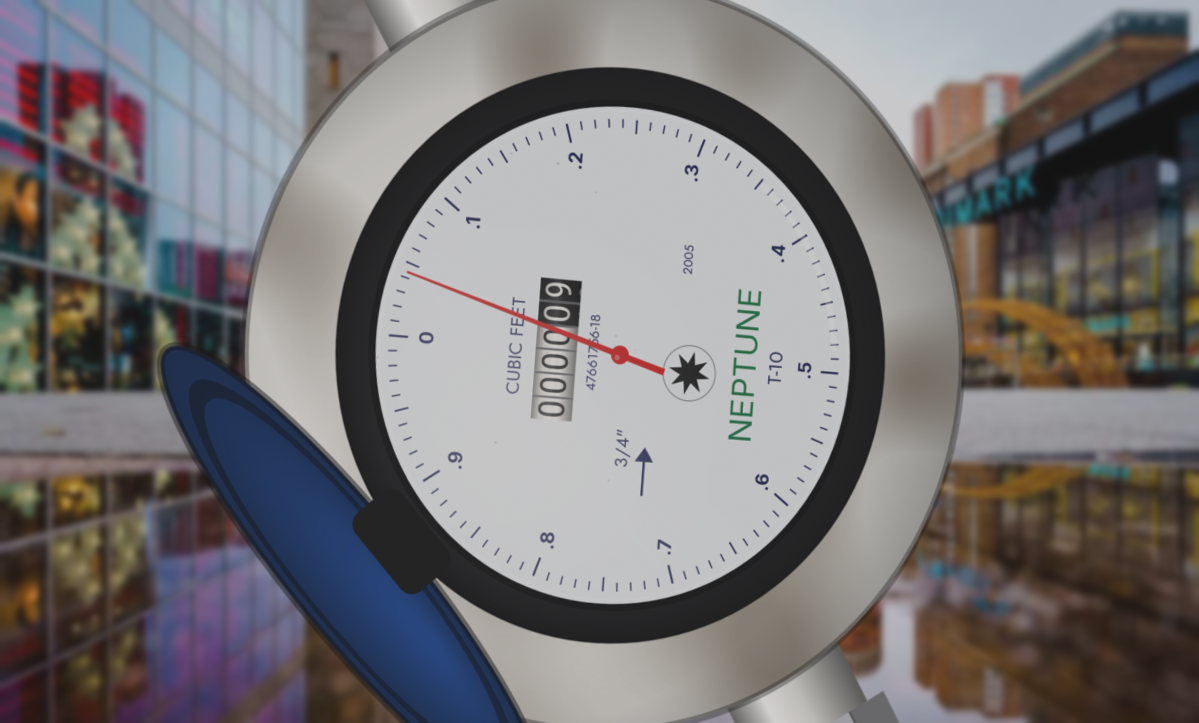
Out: 9.04,ft³
